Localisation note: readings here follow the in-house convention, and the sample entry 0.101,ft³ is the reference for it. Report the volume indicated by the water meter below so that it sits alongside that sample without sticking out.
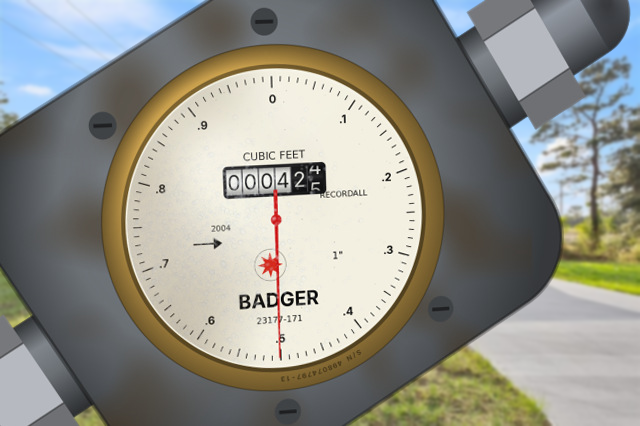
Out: 424.50,ft³
